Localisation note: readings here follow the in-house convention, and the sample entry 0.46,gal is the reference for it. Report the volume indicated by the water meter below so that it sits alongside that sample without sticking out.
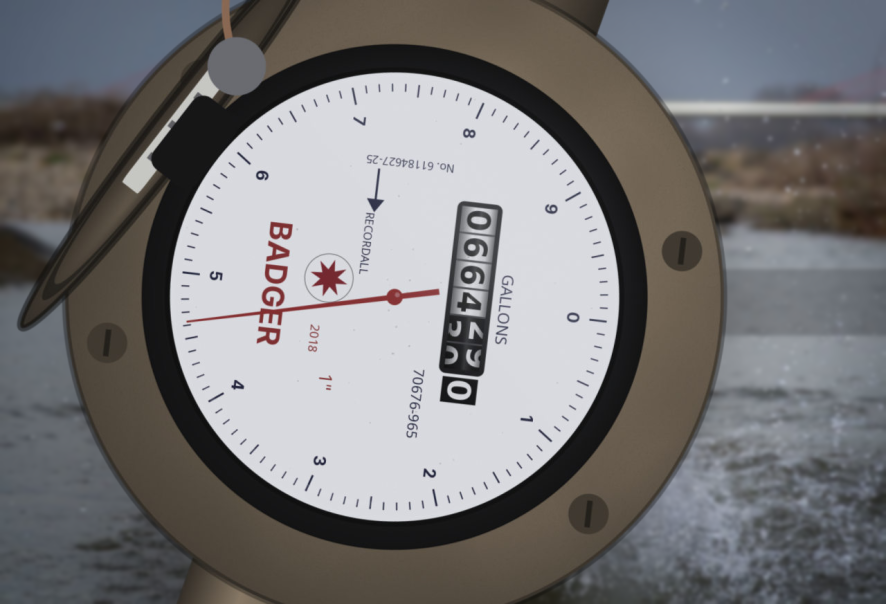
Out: 664294.6,gal
